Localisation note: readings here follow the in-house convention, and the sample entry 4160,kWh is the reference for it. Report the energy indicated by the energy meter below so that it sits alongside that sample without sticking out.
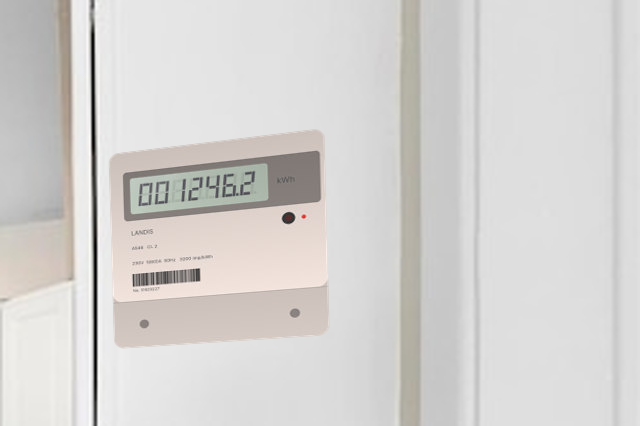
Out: 1246.2,kWh
